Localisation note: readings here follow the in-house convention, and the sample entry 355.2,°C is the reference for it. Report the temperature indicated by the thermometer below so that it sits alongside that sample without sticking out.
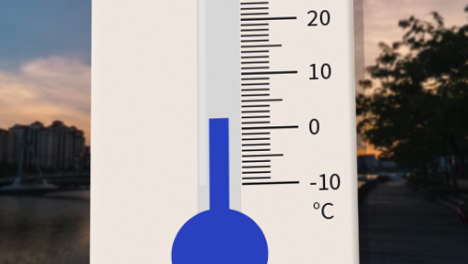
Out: 2,°C
